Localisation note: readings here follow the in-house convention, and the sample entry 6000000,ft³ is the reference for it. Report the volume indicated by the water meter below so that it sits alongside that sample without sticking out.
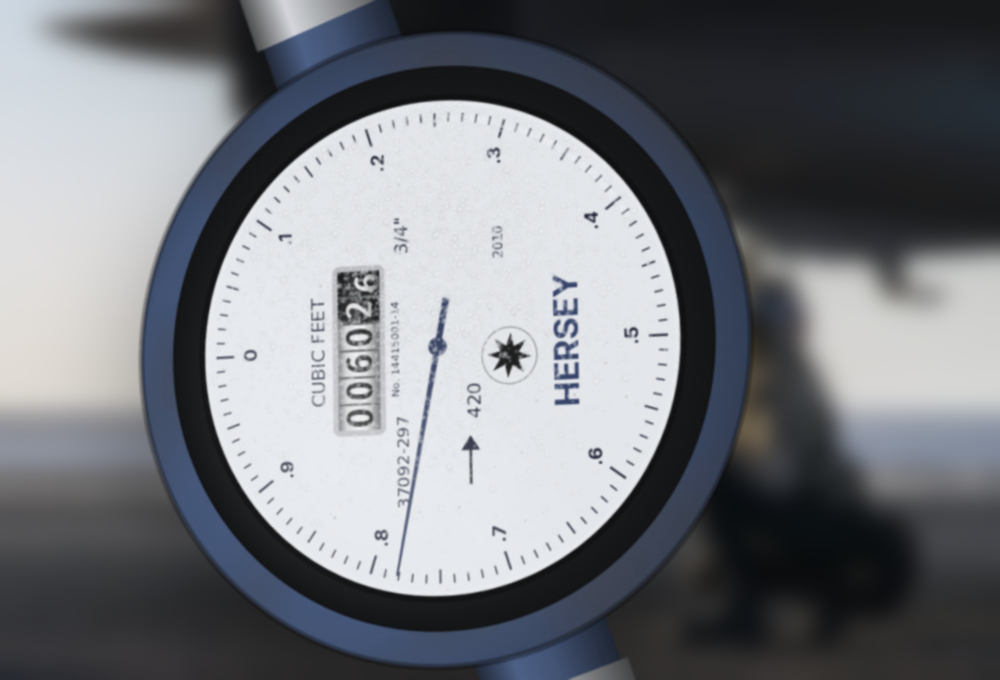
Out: 6025.78,ft³
